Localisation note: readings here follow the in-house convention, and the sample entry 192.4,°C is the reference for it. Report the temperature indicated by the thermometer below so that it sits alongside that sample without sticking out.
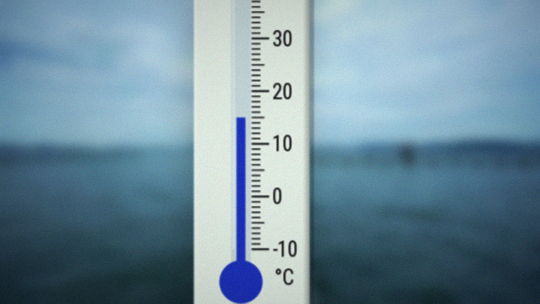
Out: 15,°C
